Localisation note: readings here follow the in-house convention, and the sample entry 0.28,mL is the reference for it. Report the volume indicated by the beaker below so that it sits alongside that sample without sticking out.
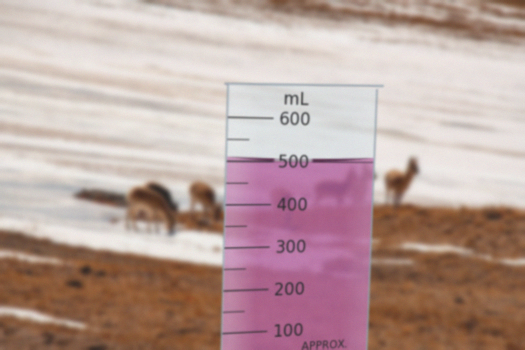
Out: 500,mL
